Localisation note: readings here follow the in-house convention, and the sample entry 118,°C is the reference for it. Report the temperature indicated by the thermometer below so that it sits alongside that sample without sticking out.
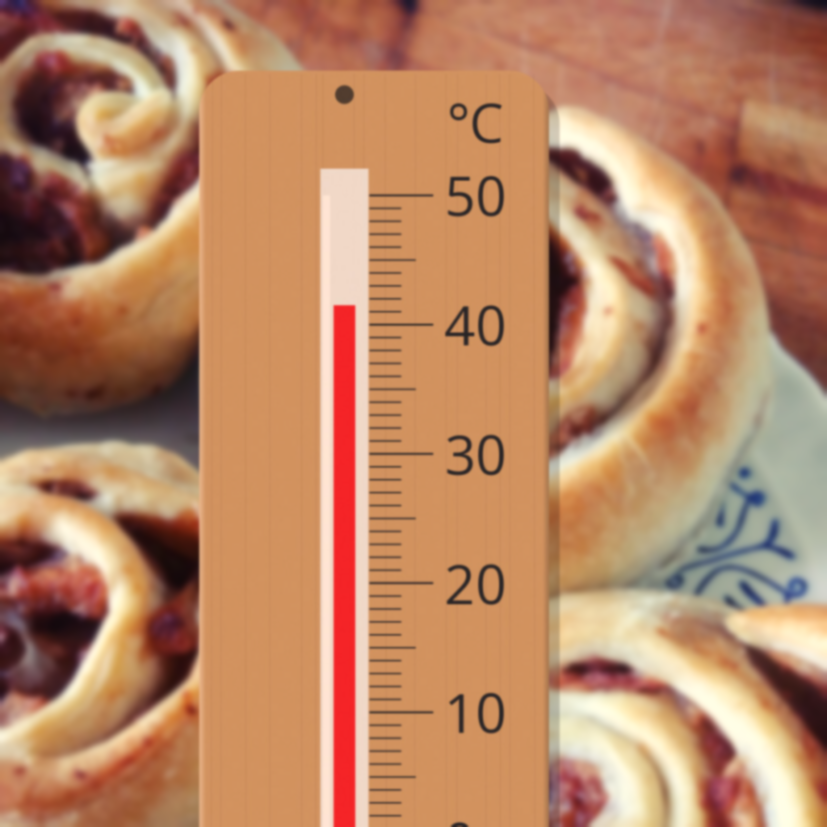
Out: 41.5,°C
